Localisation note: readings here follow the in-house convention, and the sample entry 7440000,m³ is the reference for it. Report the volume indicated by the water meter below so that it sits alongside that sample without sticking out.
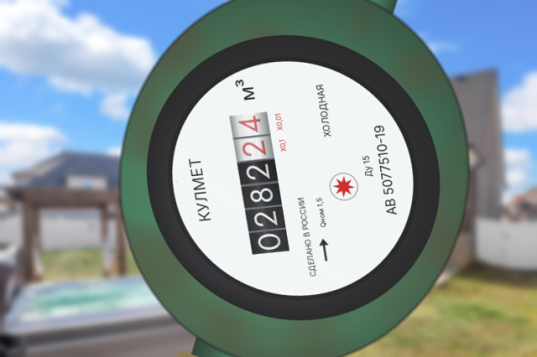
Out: 282.24,m³
